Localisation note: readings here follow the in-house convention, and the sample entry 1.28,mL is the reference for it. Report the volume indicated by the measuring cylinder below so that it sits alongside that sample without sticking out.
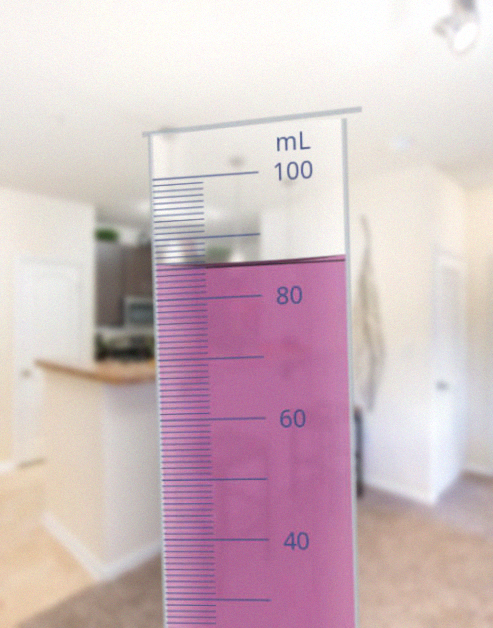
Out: 85,mL
